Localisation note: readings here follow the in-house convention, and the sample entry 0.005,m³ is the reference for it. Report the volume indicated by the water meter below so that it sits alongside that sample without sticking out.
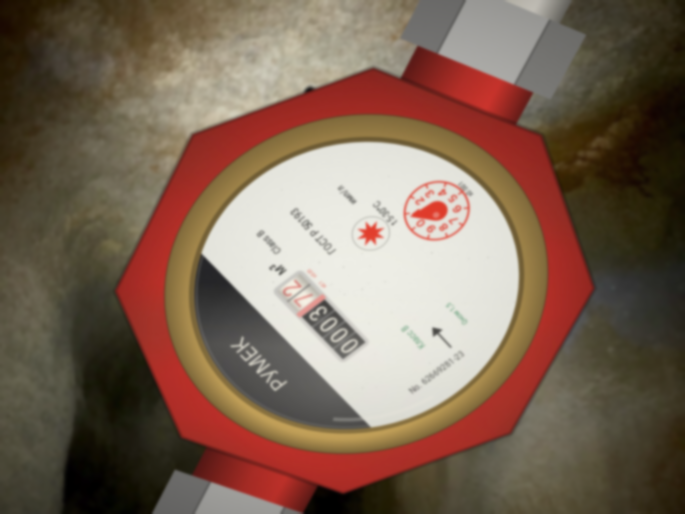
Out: 3.720,m³
